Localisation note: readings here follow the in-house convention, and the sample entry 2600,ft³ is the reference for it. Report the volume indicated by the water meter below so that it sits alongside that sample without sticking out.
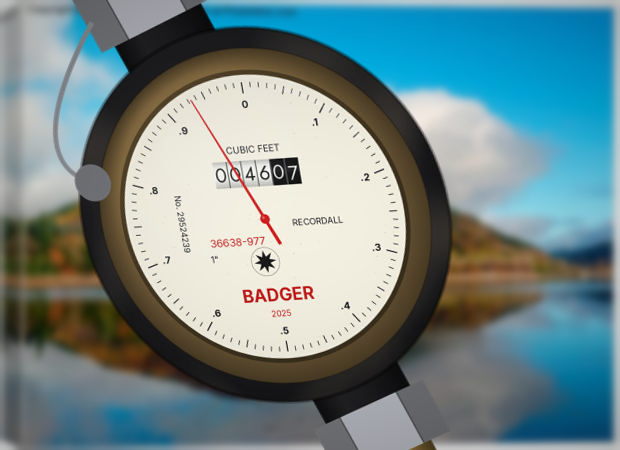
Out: 4606.93,ft³
